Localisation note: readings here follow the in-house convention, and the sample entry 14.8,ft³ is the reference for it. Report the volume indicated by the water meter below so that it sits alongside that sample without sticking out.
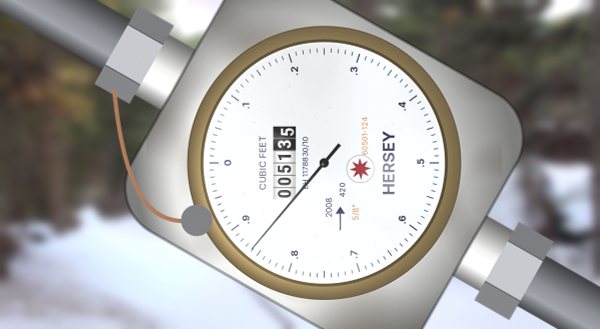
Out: 5134.86,ft³
